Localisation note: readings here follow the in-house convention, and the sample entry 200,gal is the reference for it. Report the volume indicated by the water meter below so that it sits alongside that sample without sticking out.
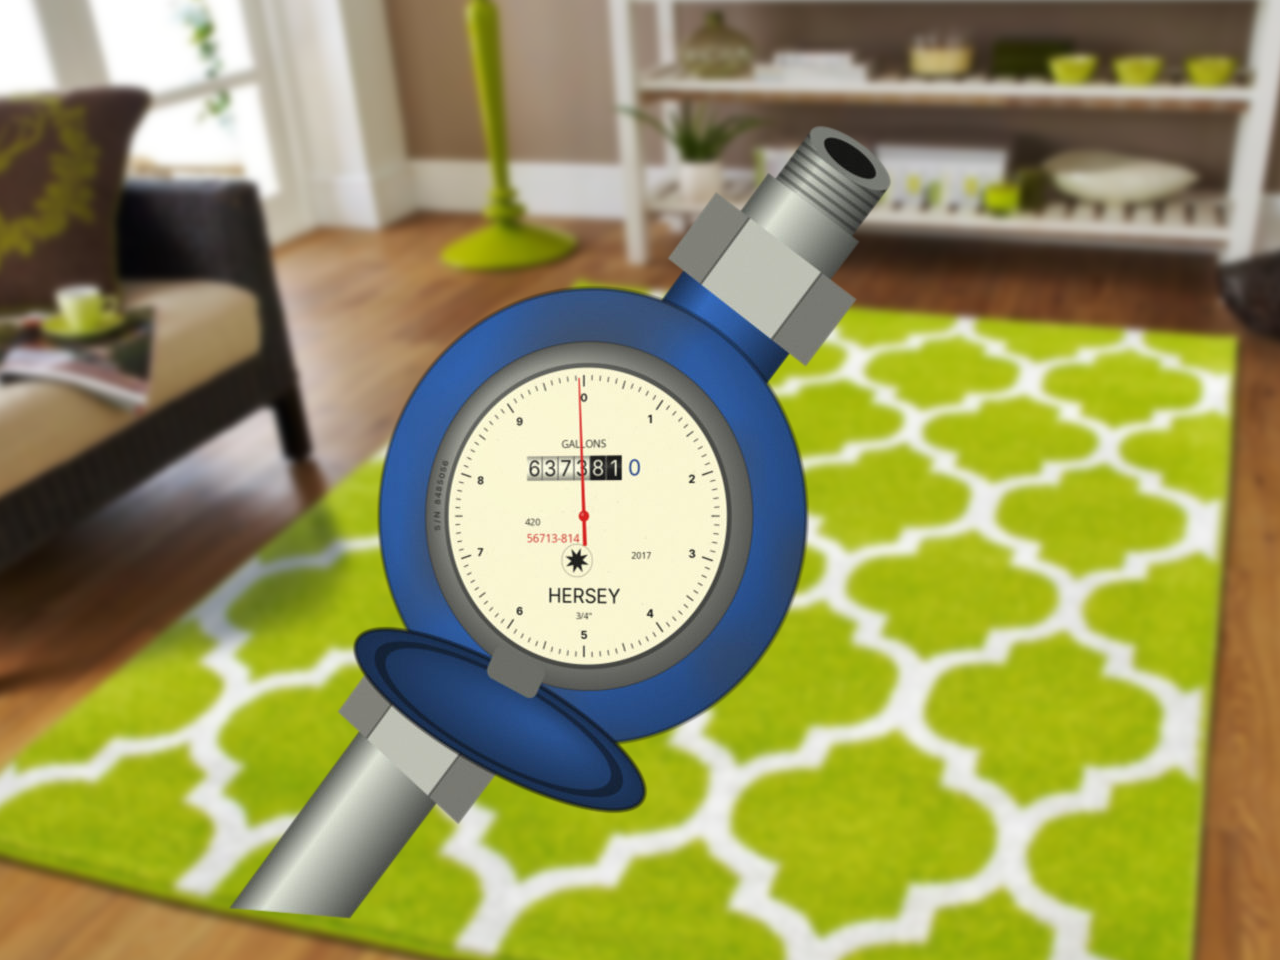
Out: 6373809.9,gal
